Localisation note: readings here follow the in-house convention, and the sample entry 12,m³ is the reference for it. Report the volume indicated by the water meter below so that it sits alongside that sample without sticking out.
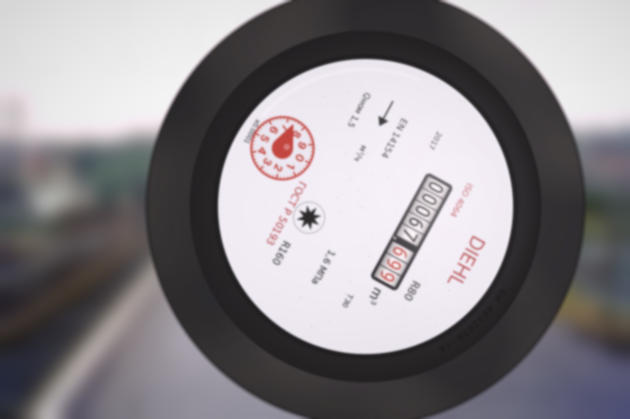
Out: 67.6997,m³
